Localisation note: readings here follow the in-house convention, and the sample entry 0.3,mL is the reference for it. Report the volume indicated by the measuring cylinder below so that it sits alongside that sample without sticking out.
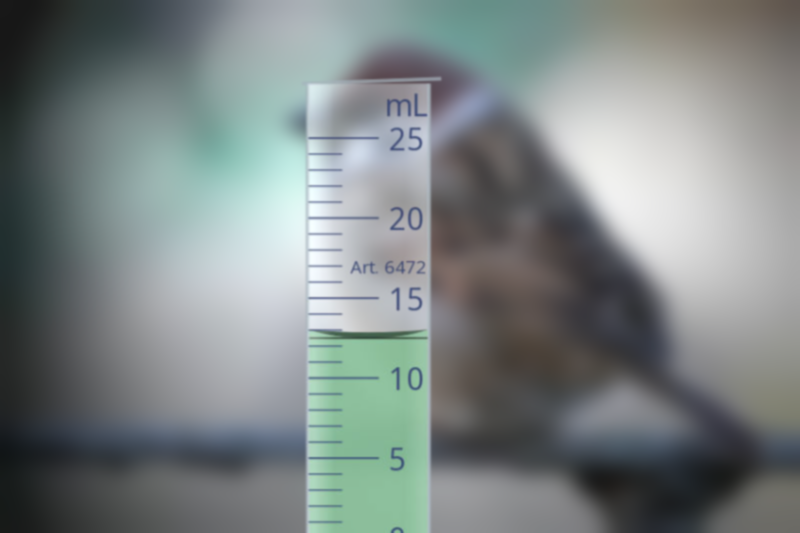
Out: 12.5,mL
